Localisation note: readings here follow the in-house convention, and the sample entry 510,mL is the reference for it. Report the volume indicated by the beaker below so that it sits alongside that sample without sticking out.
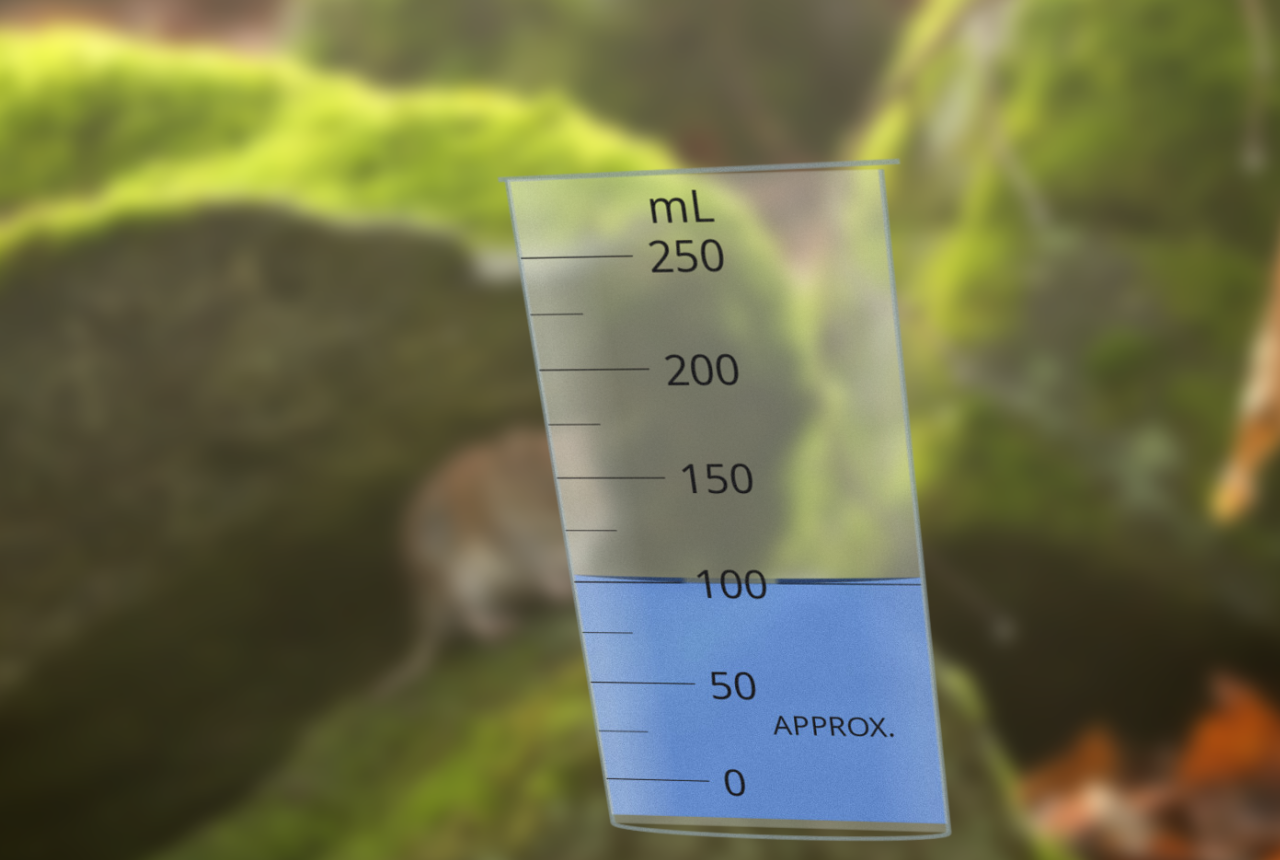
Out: 100,mL
